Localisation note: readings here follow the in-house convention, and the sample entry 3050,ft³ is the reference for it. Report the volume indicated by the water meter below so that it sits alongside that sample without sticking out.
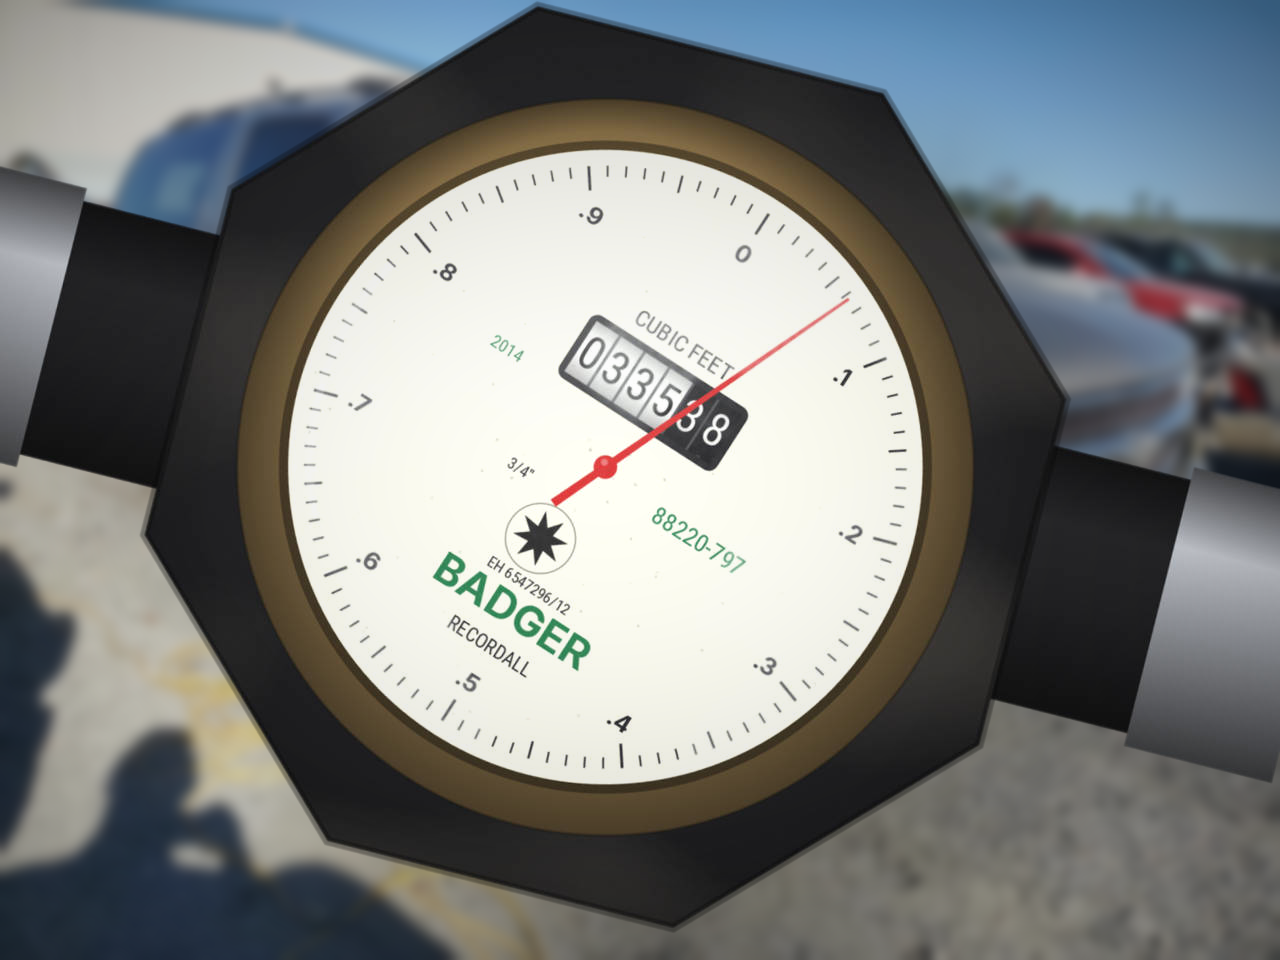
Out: 33538.06,ft³
